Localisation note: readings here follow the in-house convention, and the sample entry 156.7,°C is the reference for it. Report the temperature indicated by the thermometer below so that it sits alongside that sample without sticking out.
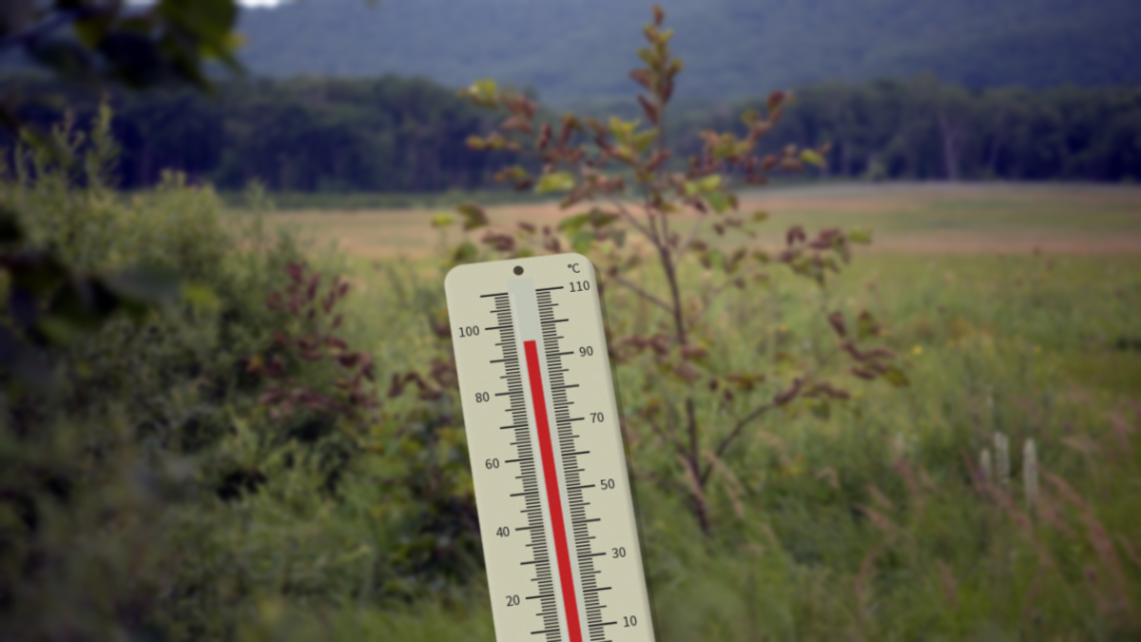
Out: 95,°C
